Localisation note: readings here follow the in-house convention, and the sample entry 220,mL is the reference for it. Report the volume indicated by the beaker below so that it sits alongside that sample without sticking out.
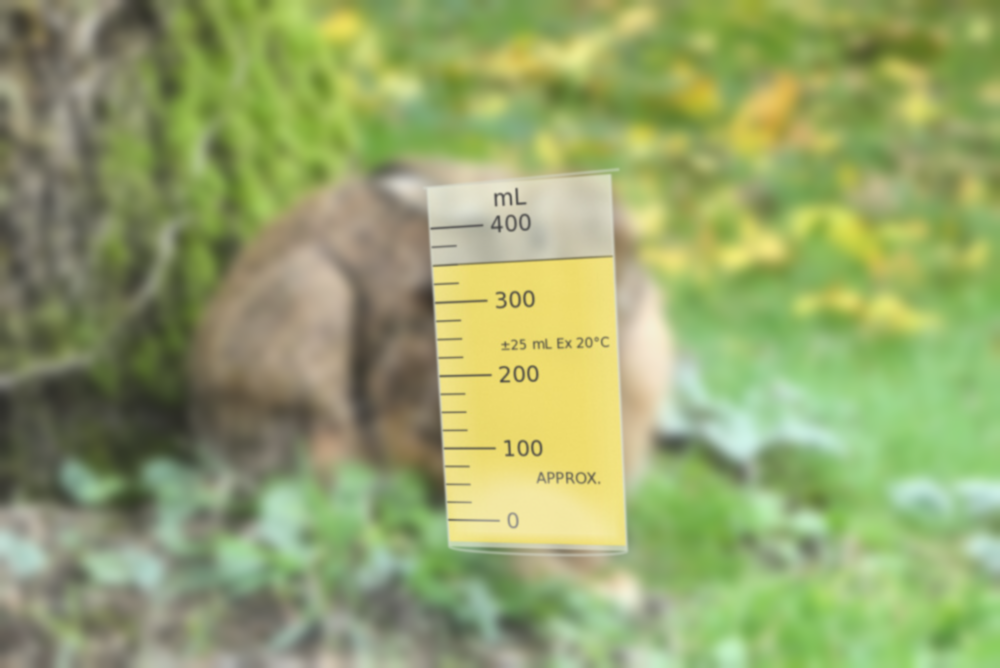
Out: 350,mL
